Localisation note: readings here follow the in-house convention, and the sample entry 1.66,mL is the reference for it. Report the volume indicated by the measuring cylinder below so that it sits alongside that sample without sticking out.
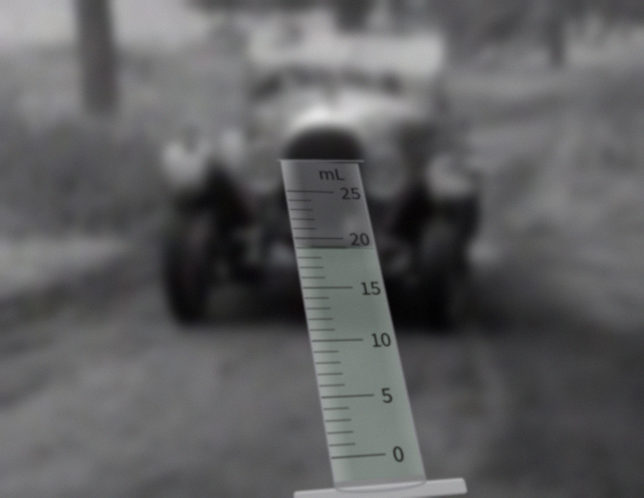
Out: 19,mL
